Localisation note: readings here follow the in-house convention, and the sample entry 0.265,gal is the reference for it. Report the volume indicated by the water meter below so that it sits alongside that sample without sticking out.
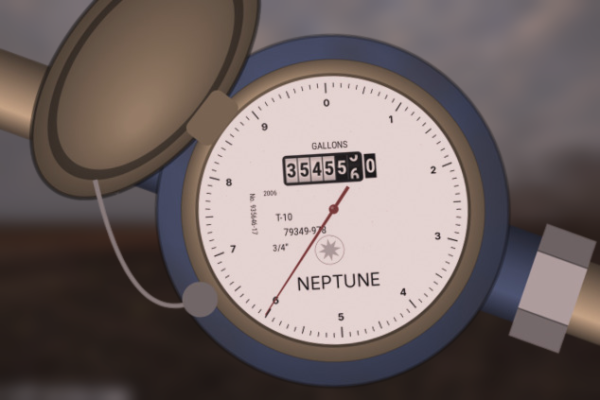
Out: 3545556.0,gal
